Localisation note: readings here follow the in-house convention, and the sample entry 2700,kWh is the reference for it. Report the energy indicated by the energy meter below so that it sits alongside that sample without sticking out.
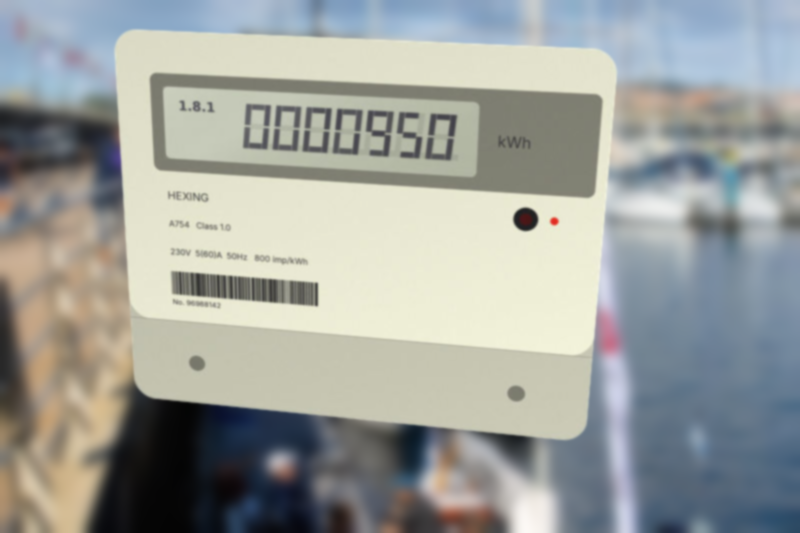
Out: 950,kWh
